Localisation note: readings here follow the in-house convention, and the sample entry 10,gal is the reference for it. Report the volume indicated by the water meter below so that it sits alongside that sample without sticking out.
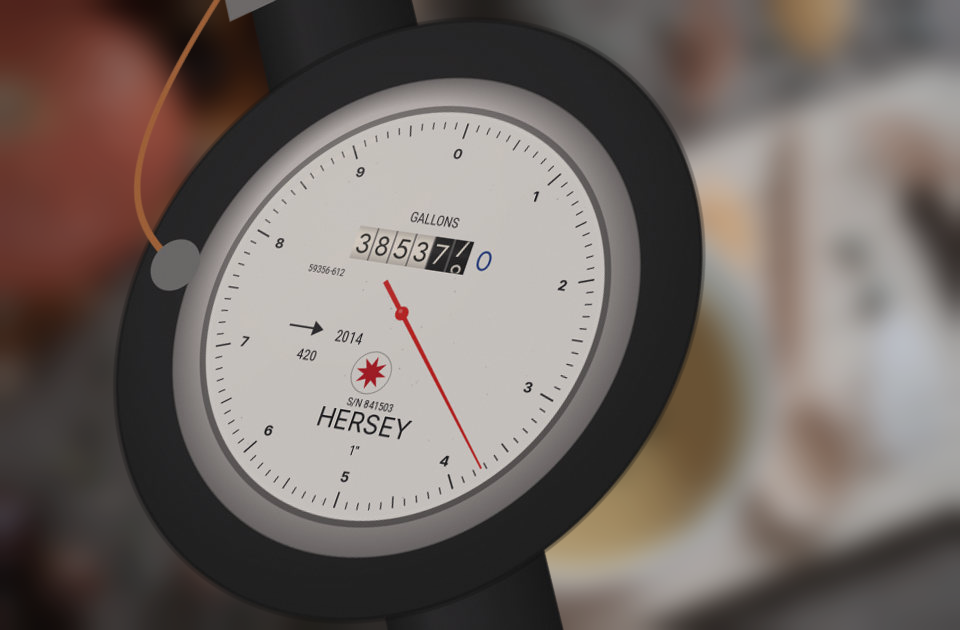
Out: 3853773.7,gal
